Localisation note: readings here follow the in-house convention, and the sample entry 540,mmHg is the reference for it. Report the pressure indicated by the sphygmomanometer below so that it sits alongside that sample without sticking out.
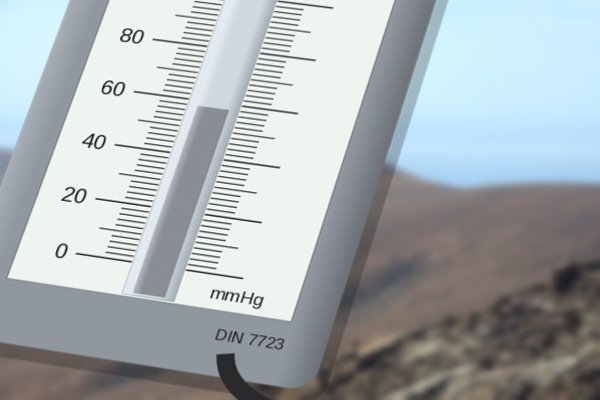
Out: 58,mmHg
